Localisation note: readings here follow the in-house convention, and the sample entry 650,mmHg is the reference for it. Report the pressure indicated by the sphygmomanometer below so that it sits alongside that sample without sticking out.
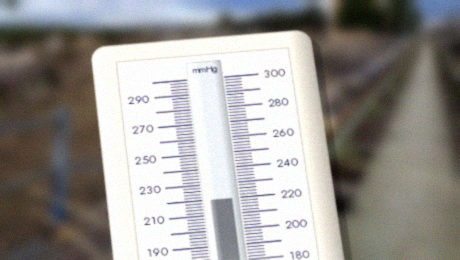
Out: 220,mmHg
